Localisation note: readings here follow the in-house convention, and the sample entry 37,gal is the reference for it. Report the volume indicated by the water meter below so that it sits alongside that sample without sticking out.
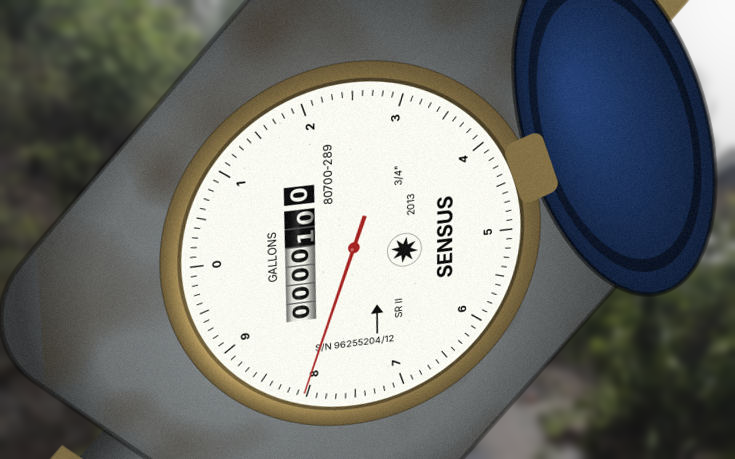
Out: 98.0,gal
